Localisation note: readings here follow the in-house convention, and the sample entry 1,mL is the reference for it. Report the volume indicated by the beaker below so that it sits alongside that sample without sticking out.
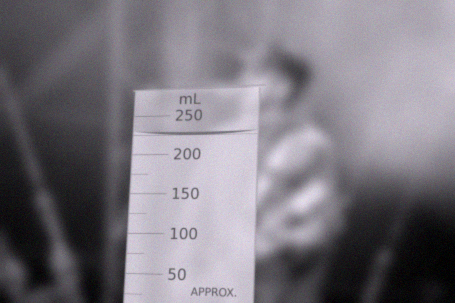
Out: 225,mL
